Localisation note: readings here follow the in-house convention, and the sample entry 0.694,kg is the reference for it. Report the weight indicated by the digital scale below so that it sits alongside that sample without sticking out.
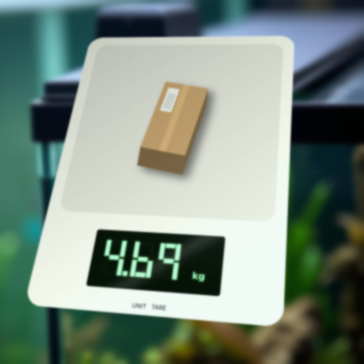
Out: 4.69,kg
